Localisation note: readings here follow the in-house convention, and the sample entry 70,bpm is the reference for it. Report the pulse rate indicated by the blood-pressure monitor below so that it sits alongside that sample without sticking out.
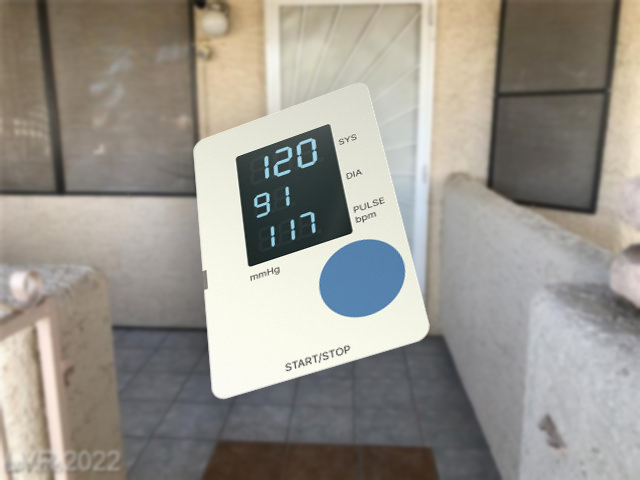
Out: 117,bpm
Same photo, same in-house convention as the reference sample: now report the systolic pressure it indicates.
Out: 120,mmHg
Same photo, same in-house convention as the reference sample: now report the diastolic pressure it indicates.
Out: 91,mmHg
